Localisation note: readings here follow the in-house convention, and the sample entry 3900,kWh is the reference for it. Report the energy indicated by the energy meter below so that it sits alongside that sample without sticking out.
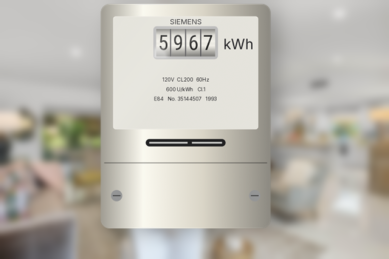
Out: 5967,kWh
